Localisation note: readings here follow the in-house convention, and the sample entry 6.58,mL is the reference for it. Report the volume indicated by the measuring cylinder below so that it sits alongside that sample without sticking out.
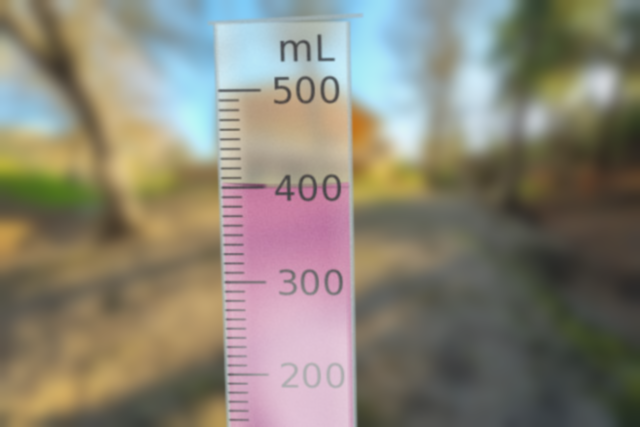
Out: 400,mL
